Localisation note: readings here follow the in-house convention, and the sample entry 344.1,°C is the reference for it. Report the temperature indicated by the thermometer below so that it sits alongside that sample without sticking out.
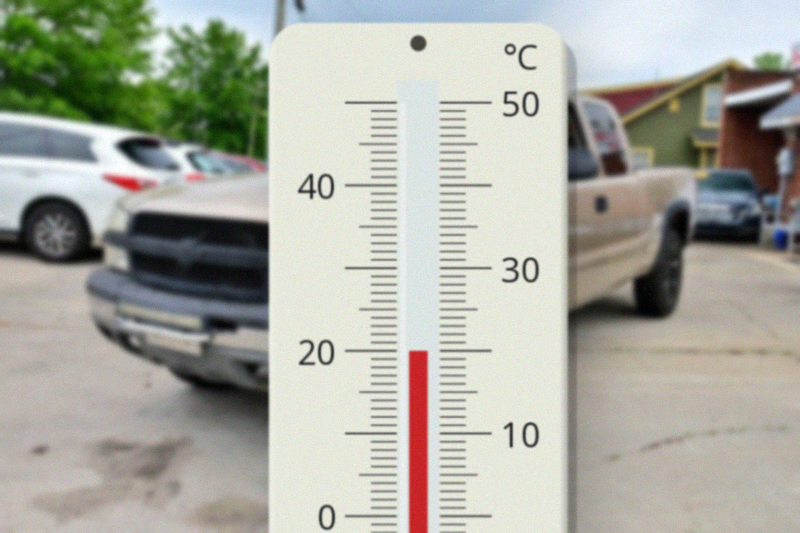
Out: 20,°C
